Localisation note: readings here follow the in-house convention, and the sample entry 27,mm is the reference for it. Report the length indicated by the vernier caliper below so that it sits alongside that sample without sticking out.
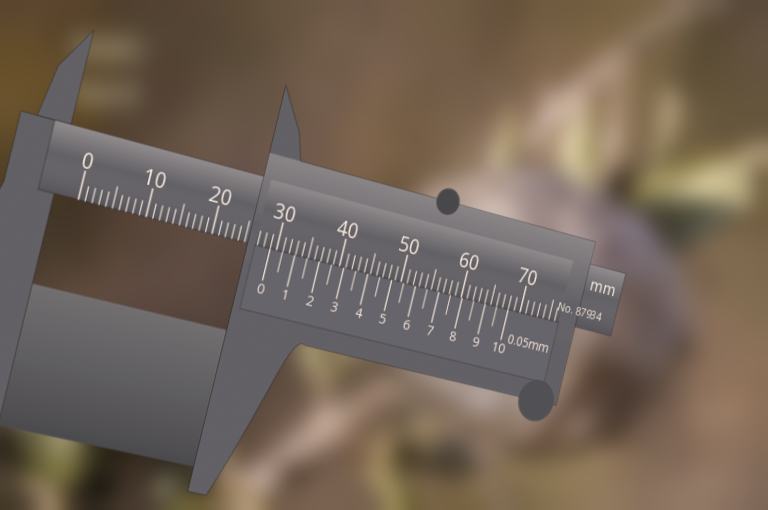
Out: 29.0,mm
